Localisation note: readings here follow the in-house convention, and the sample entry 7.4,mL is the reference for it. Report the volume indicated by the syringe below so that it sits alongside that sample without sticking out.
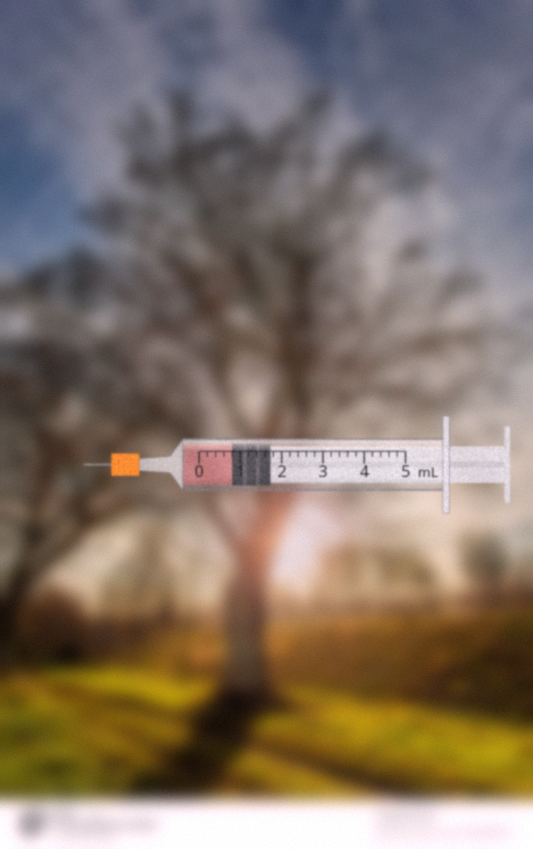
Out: 0.8,mL
